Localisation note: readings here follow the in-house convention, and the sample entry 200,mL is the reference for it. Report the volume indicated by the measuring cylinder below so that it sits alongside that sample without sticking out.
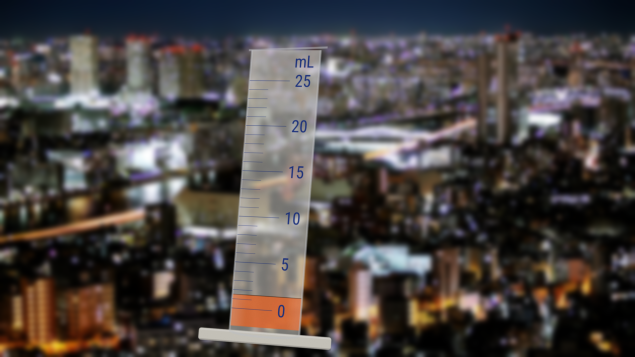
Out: 1.5,mL
